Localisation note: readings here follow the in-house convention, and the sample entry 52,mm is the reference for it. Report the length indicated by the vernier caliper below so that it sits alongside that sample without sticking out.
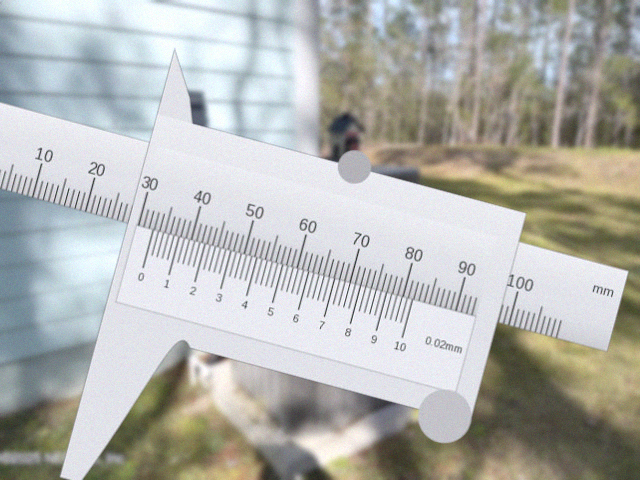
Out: 32.8,mm
